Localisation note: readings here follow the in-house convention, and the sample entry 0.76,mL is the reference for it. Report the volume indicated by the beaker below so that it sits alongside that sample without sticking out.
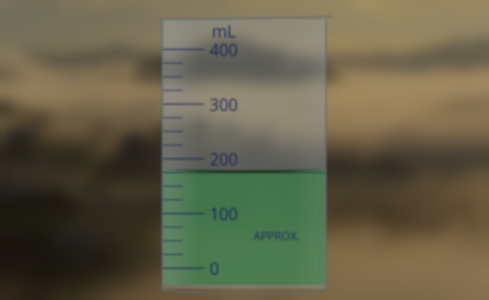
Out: 175,mL
